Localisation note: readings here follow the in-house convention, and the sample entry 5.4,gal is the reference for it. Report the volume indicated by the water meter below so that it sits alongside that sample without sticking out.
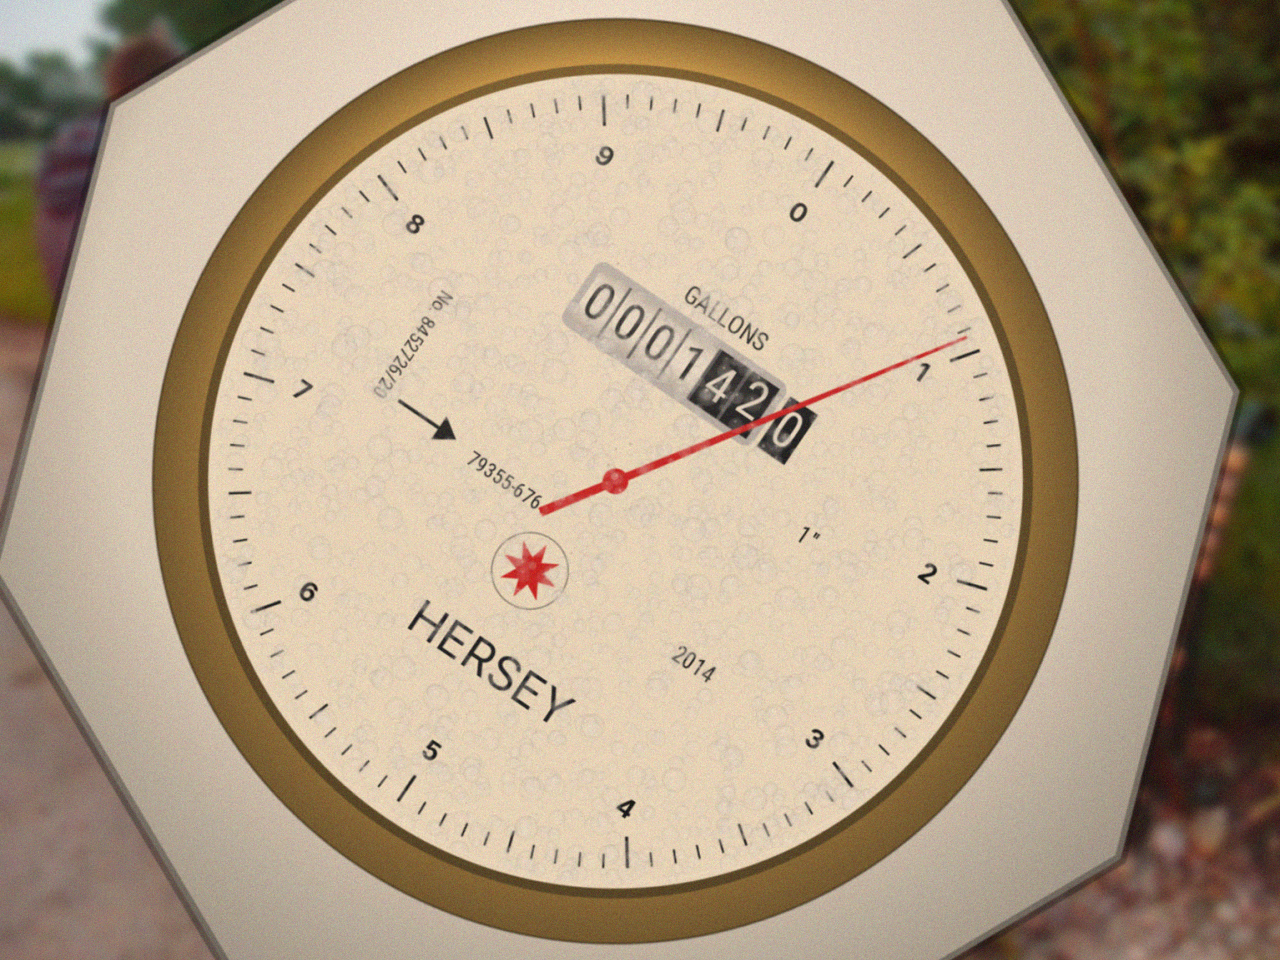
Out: 1420.9,gal
